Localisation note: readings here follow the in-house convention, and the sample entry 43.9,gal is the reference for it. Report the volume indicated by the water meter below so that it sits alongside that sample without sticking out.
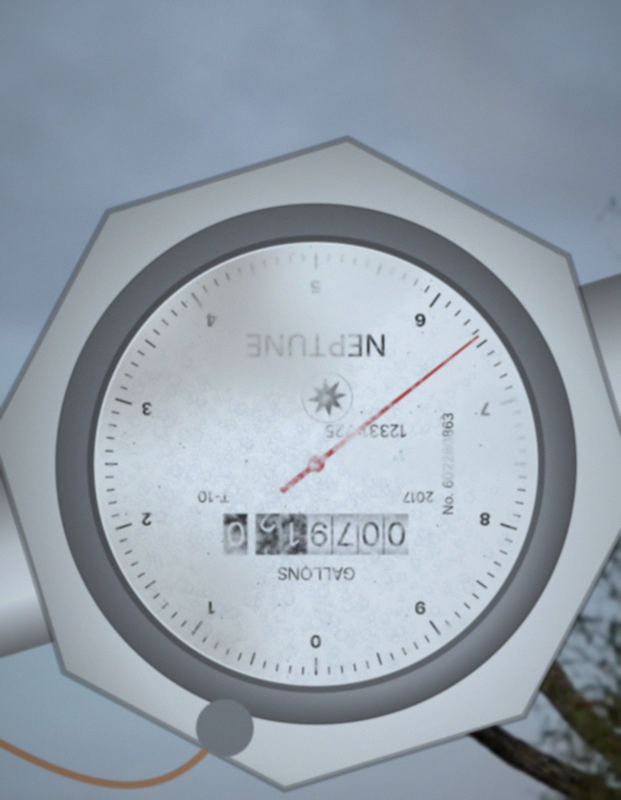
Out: 79116.4,gal
